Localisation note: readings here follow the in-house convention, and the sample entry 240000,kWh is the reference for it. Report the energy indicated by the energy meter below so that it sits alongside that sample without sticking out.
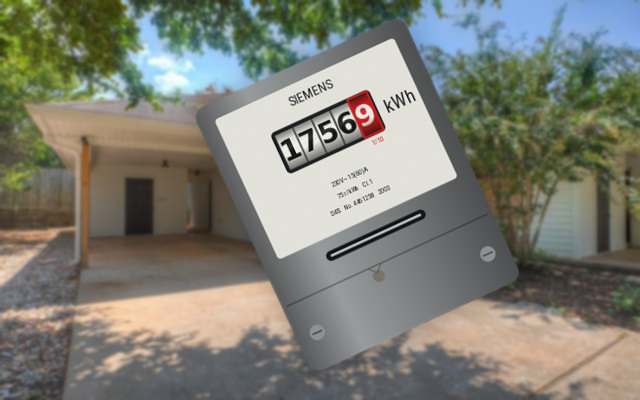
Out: 1756.9,kWh
